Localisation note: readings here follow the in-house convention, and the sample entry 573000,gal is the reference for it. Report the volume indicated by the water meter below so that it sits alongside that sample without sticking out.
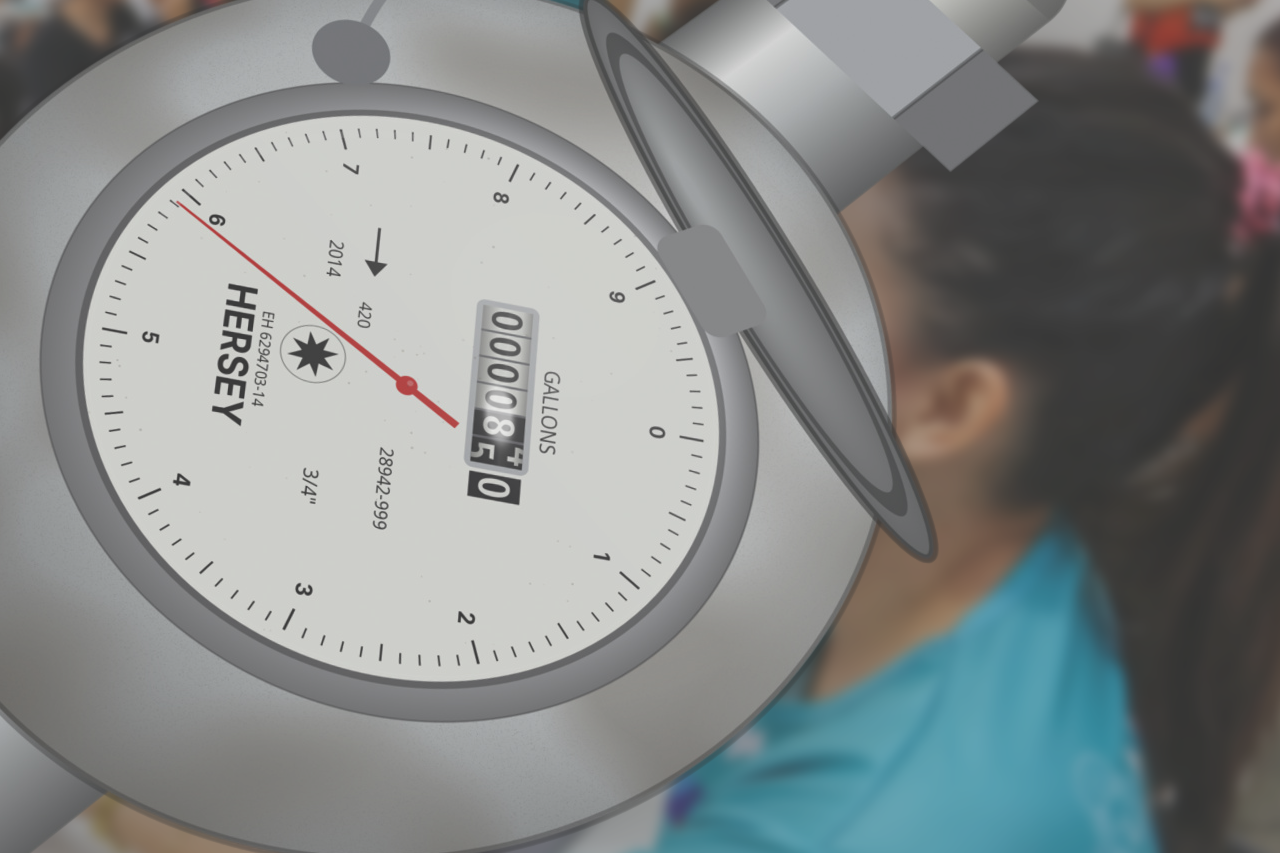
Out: 845.9,gal
